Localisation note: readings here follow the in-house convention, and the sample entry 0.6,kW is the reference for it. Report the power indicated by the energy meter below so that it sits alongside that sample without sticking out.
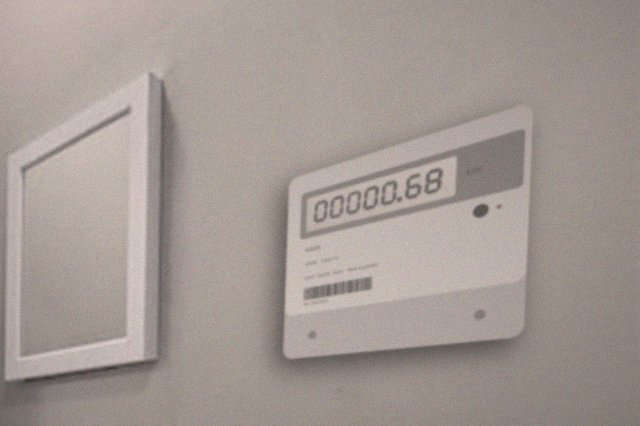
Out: 0.68,kW
